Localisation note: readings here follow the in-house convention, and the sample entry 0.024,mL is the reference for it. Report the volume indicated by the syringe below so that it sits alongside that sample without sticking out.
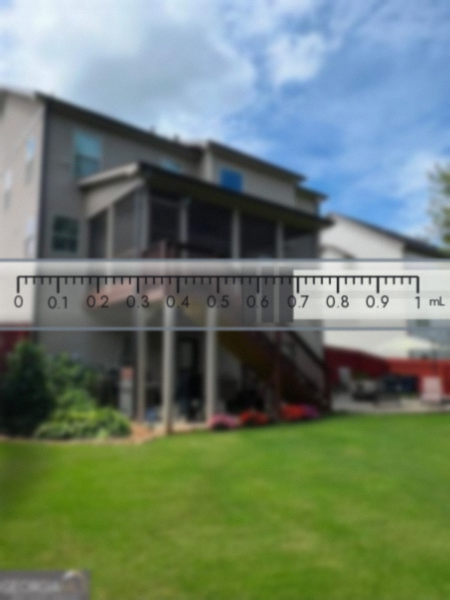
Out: 0.56,mL
